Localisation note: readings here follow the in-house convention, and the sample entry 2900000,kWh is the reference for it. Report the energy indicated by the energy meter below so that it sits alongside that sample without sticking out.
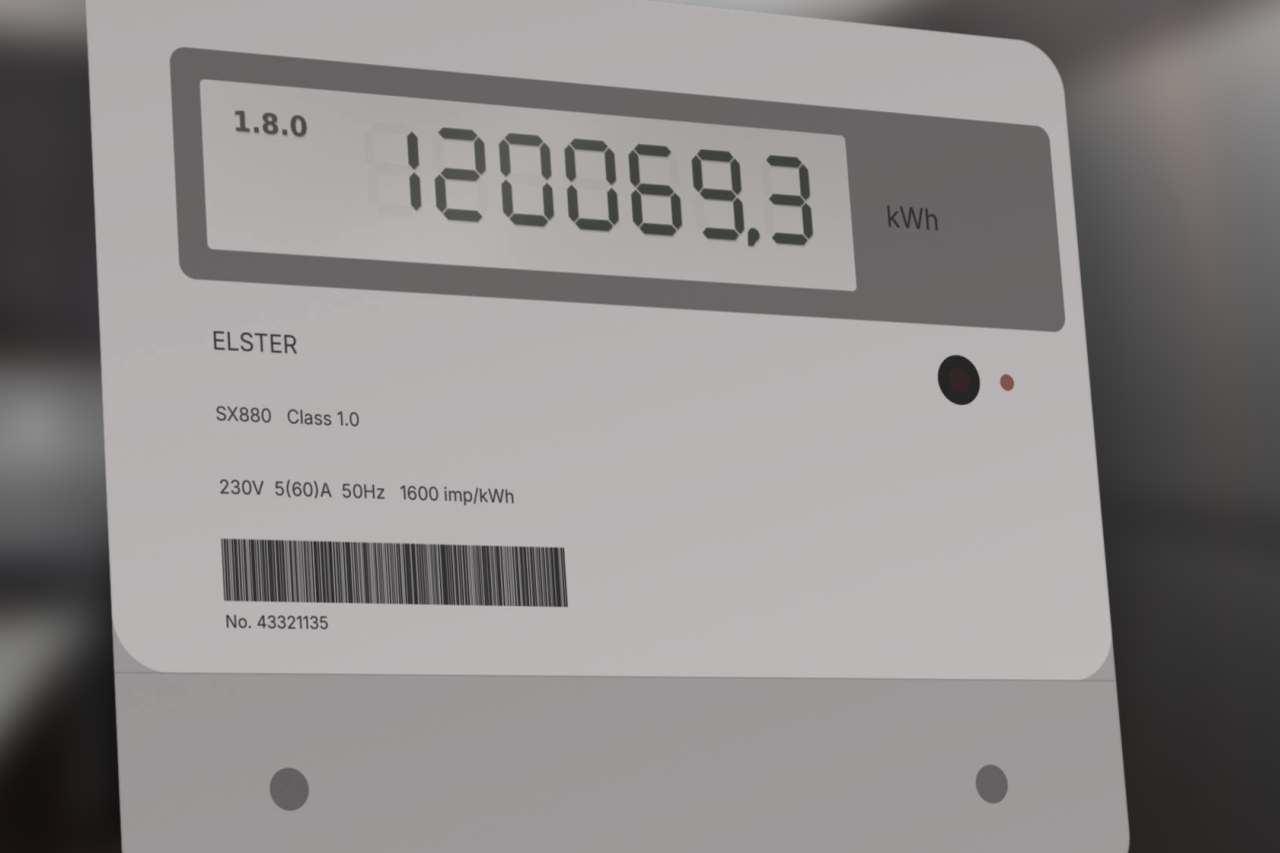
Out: 120069.3,kWh
